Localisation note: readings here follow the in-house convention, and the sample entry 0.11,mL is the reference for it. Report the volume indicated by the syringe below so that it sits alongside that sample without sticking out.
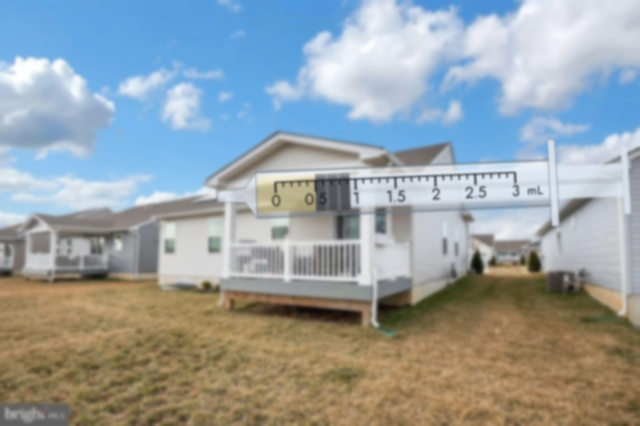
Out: 0.5,mL
